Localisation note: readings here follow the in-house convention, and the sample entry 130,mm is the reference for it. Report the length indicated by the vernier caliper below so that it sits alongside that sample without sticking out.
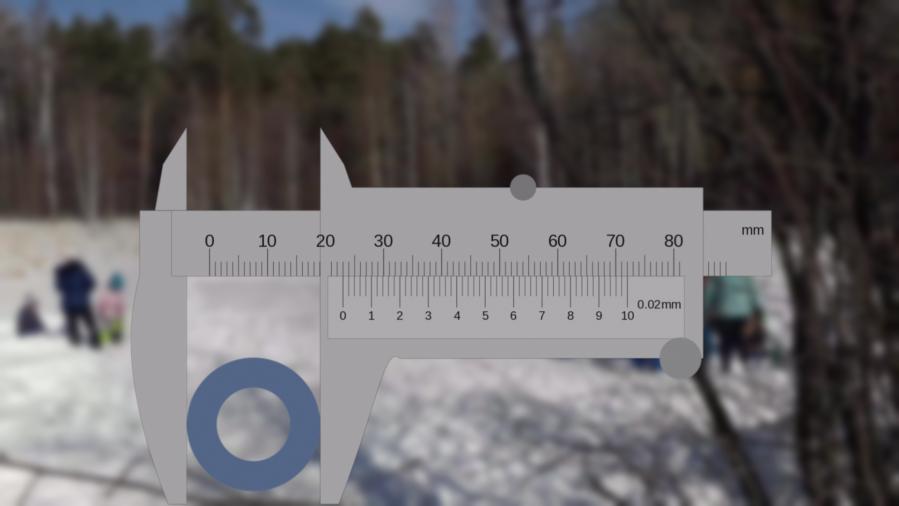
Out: 23.0,mm
